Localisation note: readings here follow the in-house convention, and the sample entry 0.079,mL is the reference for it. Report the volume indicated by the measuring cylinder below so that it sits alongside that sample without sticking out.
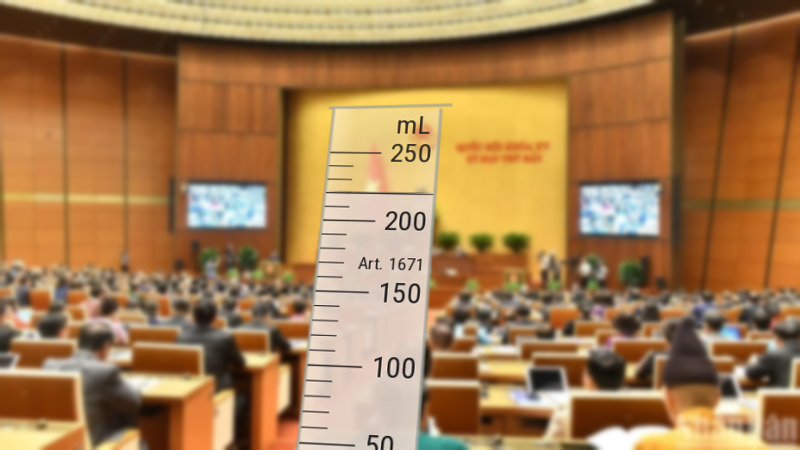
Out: 220,mL
